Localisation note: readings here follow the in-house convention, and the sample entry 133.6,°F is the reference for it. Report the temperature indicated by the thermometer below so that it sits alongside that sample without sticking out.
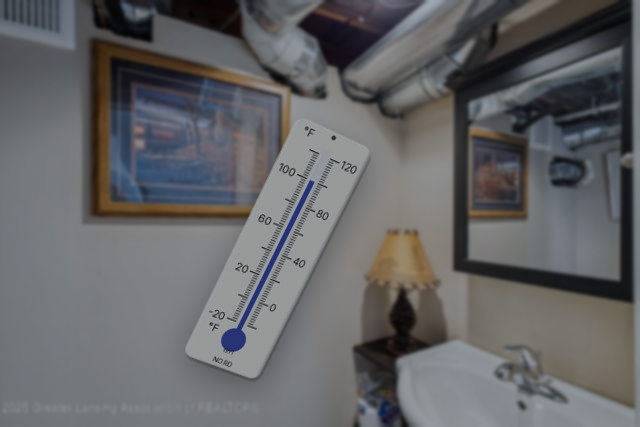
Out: 100,°F
